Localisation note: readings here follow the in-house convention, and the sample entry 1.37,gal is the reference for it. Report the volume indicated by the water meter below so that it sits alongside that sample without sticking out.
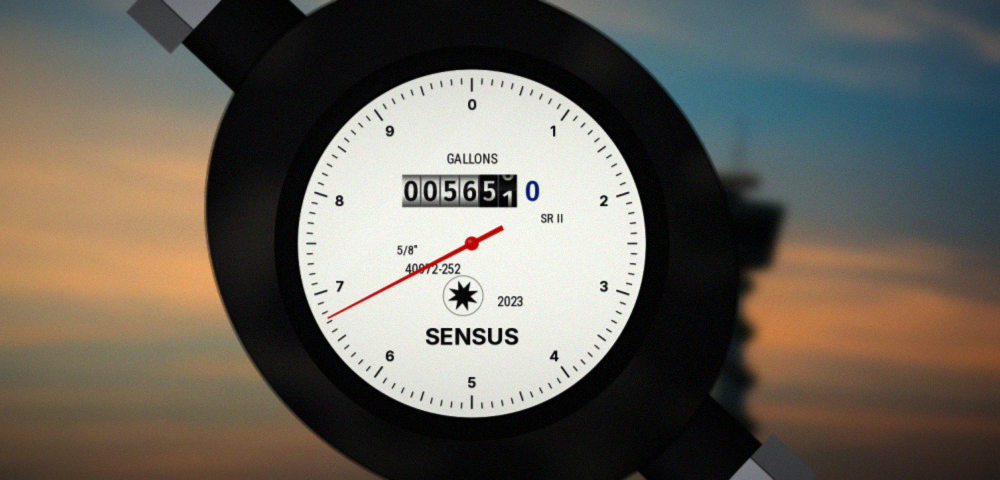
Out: 56506.7,gal
